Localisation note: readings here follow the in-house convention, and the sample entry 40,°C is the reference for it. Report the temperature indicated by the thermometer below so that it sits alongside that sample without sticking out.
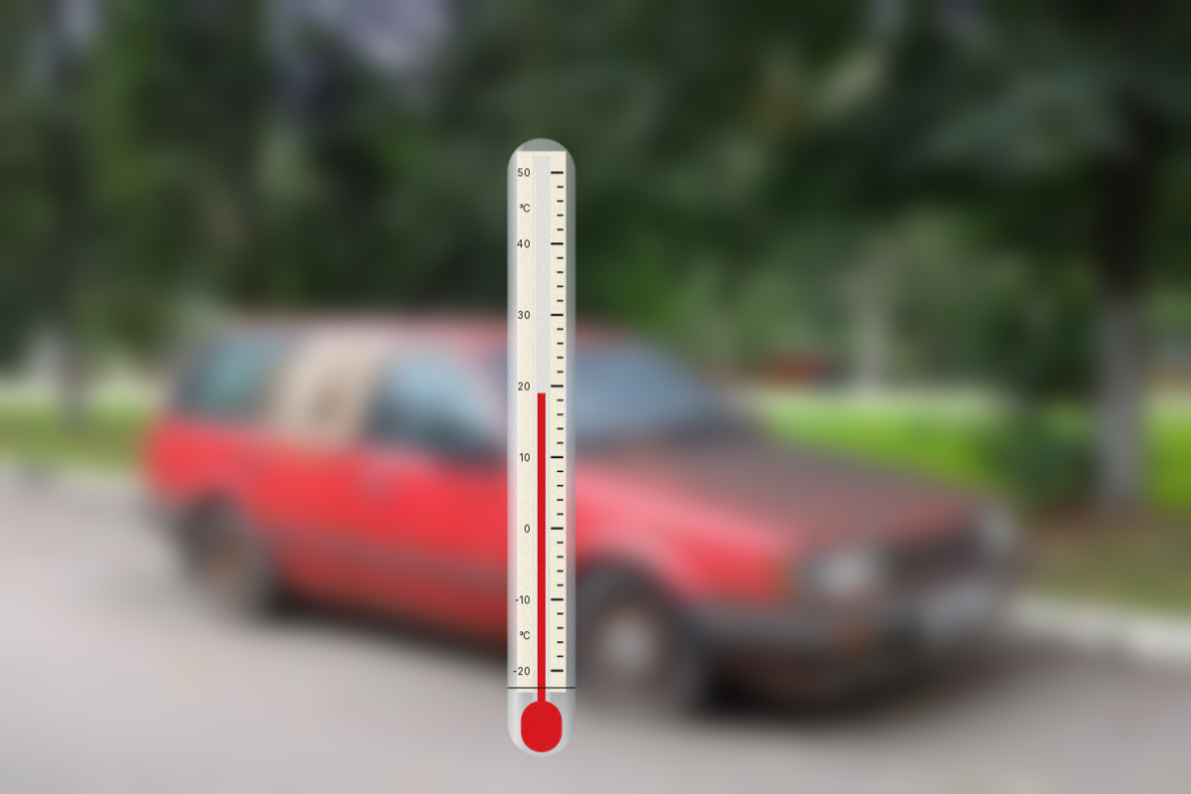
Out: 19,°C
